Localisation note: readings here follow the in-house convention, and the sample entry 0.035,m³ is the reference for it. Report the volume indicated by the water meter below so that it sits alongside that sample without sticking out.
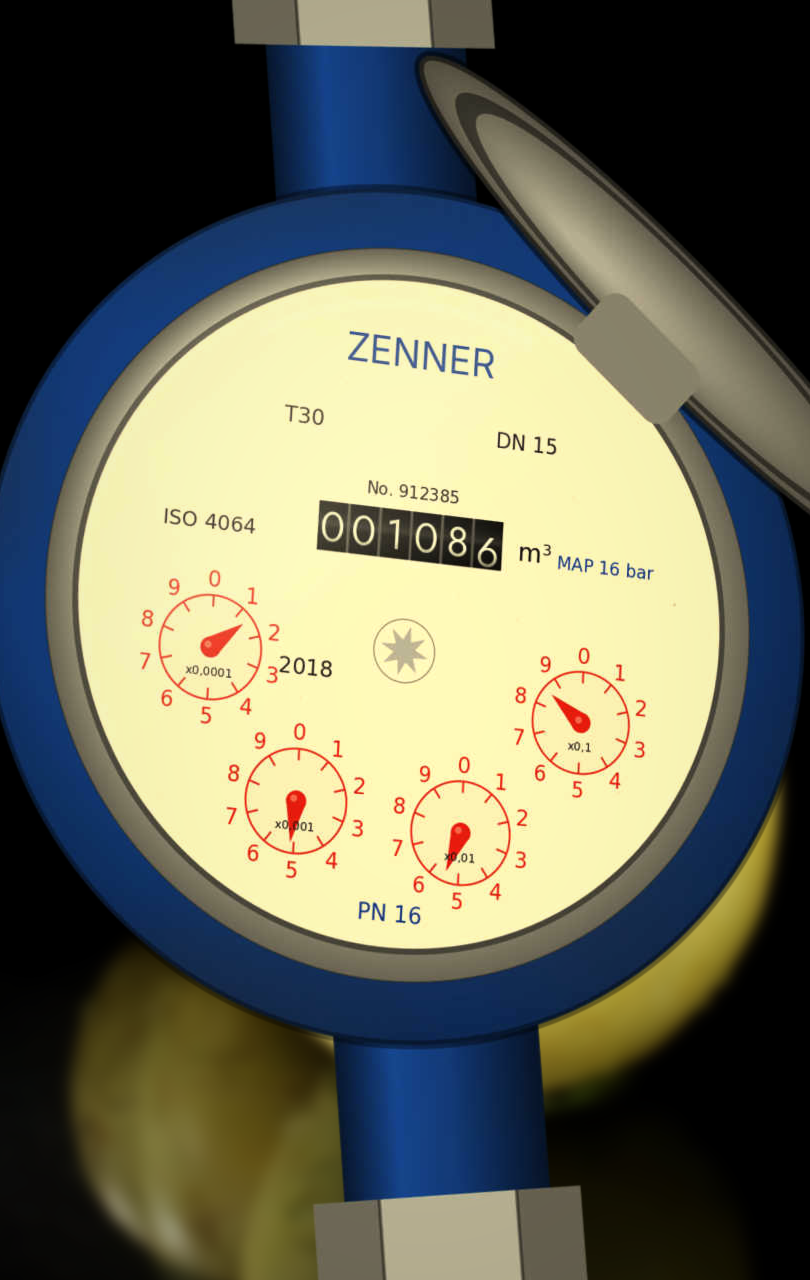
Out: 1085.8551,m³
